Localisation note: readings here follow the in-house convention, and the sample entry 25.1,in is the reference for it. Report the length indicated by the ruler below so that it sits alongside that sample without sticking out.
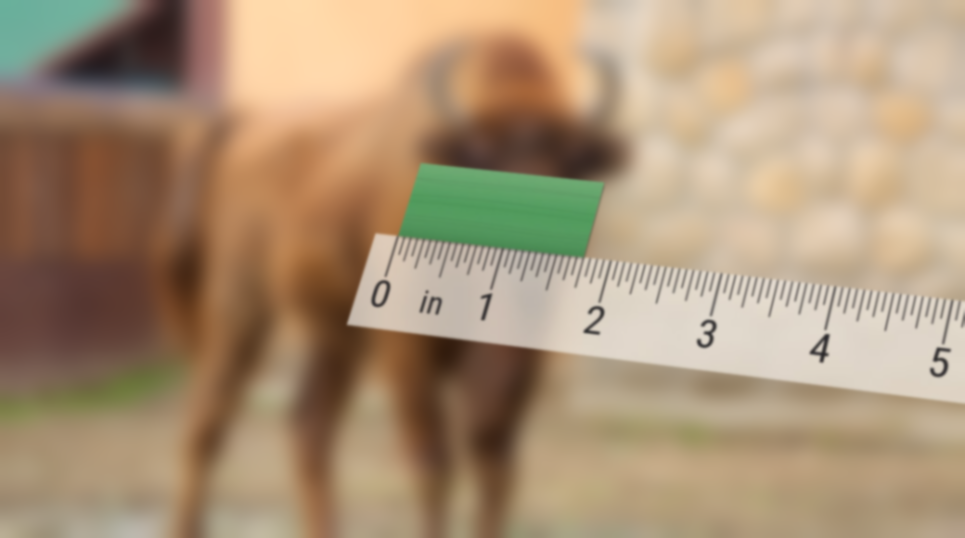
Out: 1.75,in
